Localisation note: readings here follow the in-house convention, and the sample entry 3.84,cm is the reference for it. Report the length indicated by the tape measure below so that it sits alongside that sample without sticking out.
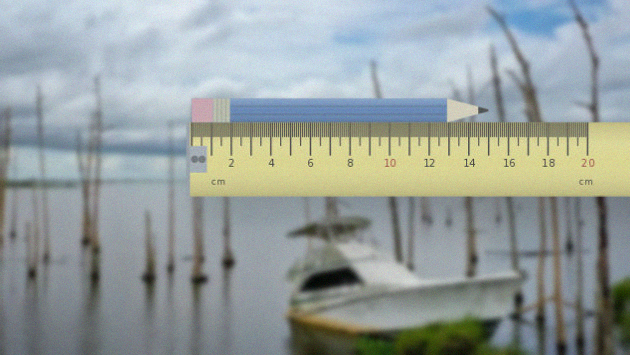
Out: 15,cm
